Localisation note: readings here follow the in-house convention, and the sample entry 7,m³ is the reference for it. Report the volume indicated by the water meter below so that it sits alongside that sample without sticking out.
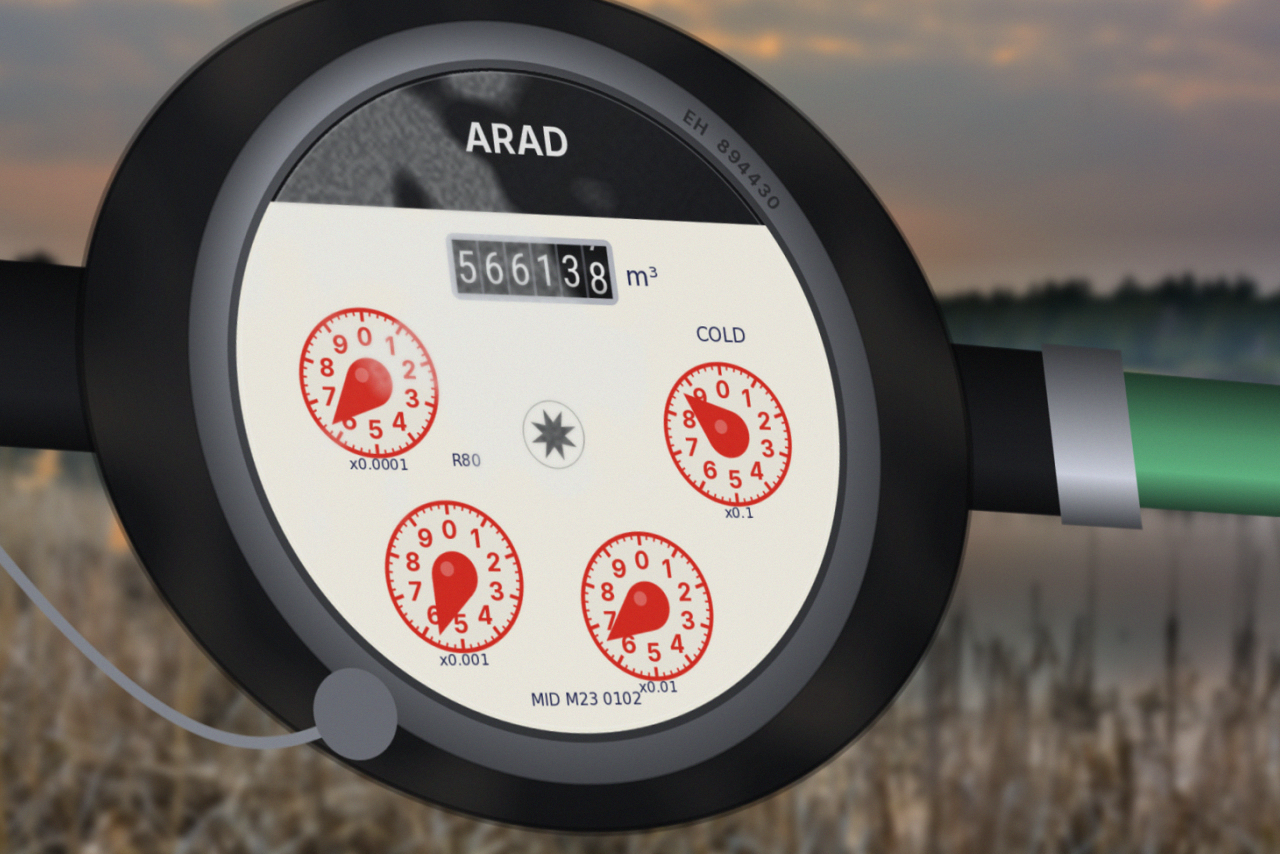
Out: 566137.8656,m³
